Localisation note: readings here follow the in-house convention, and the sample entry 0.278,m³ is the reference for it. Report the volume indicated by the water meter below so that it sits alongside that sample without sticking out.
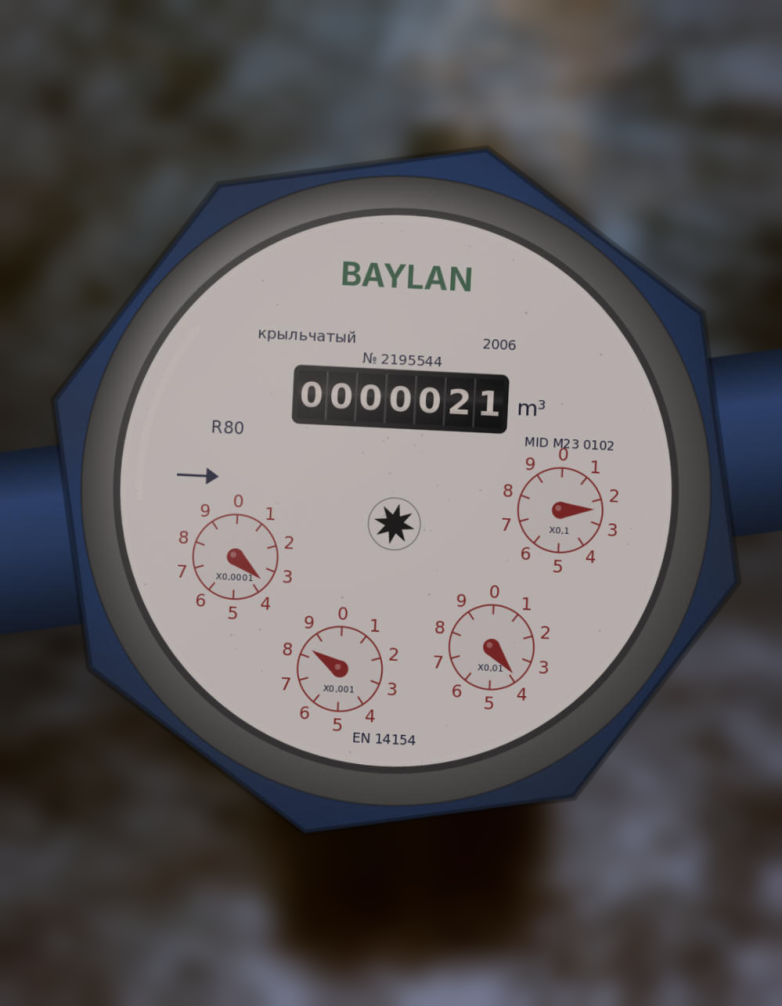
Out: 21.2383,m³
